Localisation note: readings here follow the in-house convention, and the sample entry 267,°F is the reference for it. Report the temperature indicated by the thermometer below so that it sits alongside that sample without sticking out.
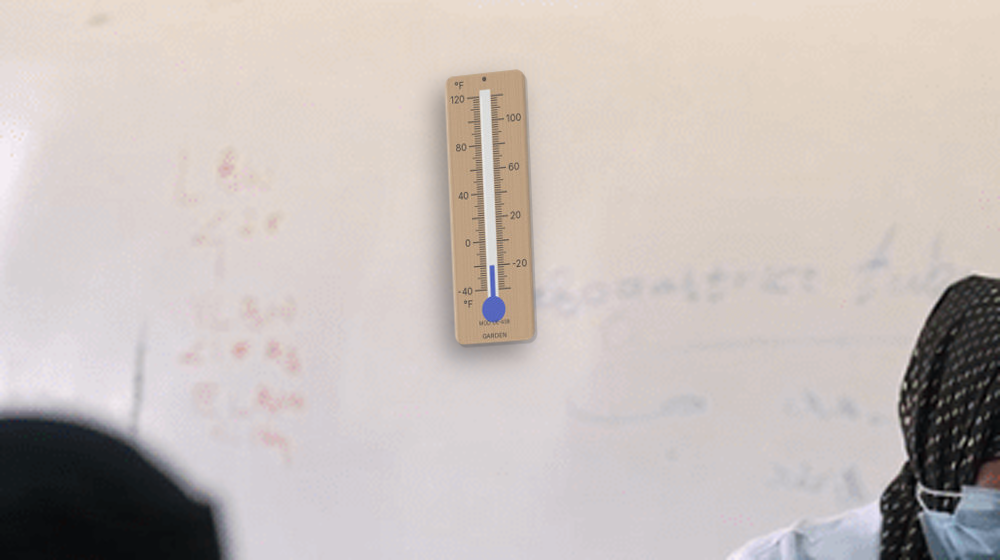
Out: -20,°F
